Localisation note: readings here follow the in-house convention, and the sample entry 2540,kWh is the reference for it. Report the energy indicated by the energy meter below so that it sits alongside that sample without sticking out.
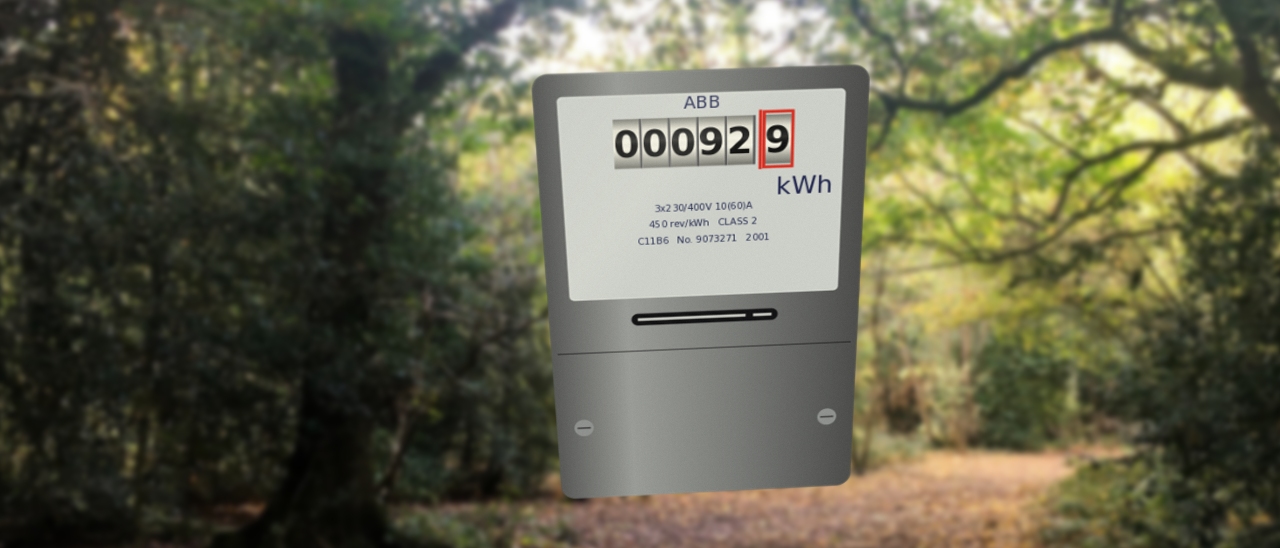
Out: 92.9,kWh
